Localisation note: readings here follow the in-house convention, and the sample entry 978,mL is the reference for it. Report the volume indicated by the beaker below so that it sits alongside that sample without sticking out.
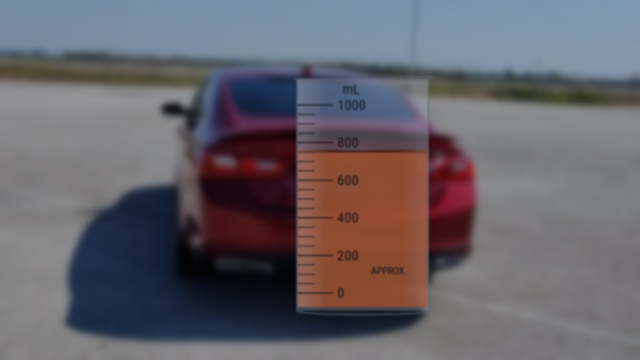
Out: 750,mL
